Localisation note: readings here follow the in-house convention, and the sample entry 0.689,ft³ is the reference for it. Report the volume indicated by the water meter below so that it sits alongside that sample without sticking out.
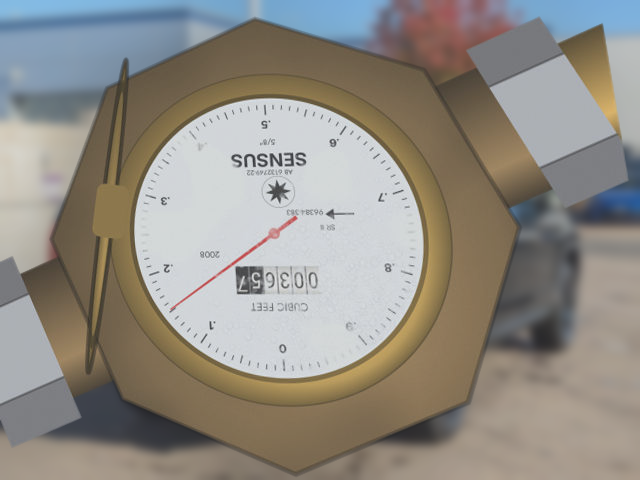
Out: 3657.15,ft³
